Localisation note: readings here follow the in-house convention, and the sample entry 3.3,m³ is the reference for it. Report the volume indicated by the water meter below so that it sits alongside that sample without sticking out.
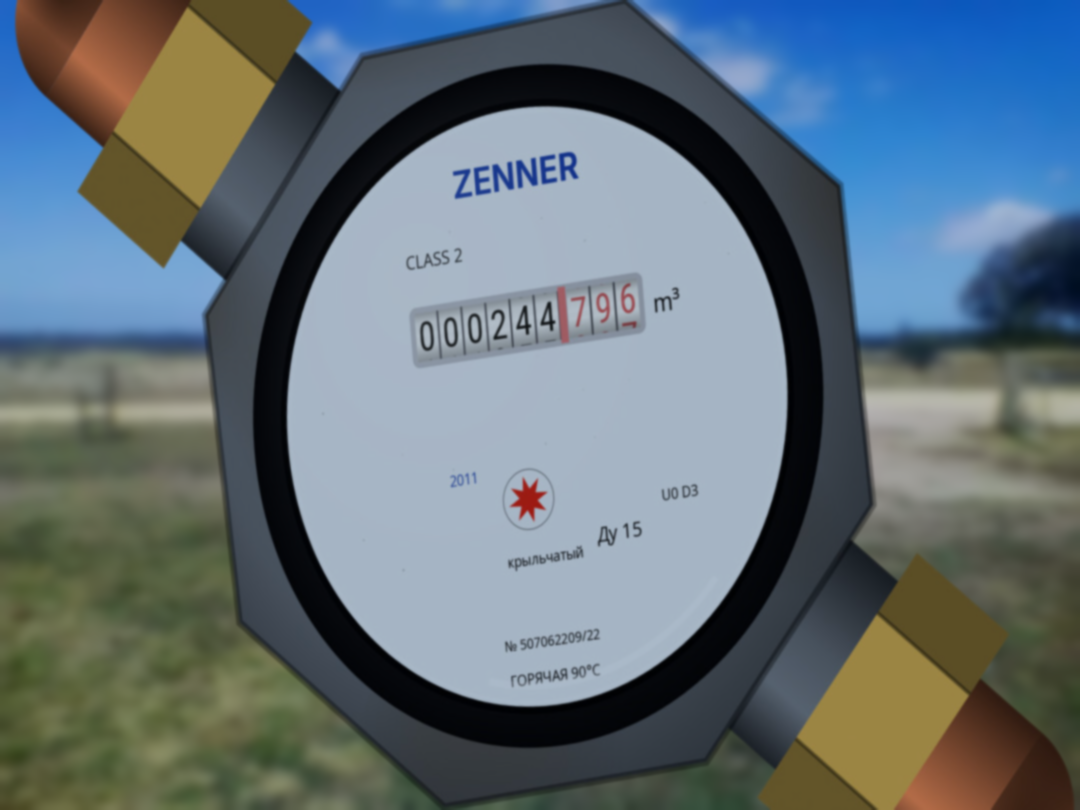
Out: 244.796,m³
